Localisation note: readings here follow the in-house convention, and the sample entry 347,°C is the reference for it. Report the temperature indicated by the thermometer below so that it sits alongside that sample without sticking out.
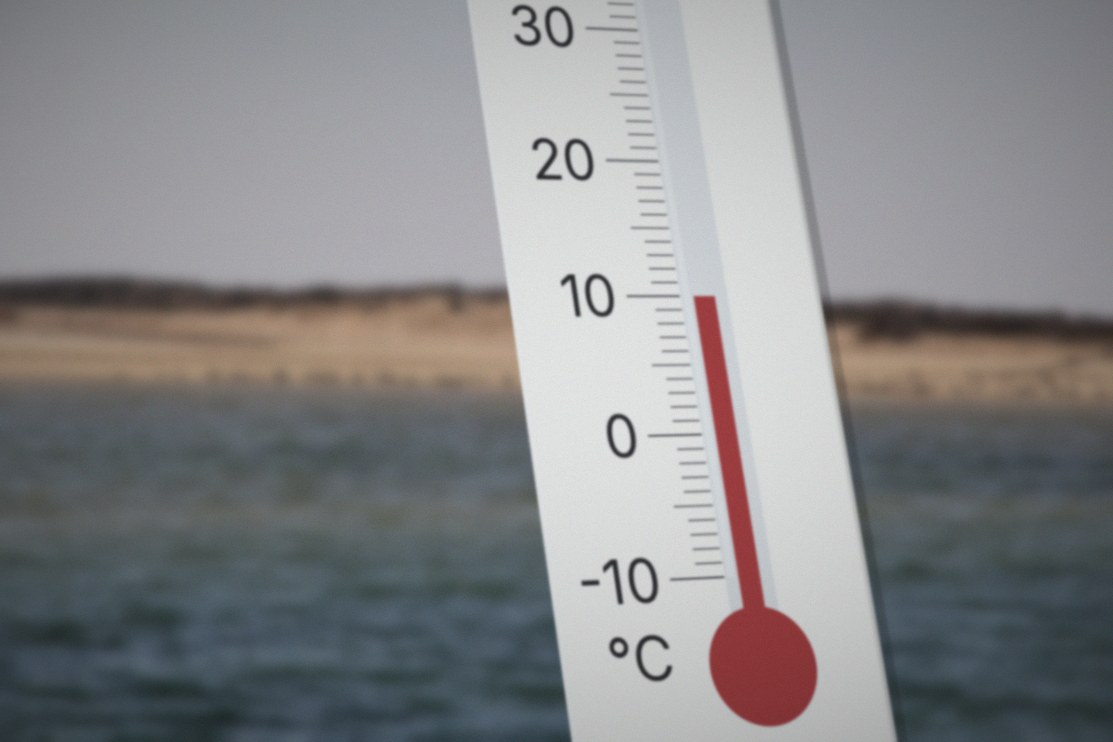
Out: 10,°C
